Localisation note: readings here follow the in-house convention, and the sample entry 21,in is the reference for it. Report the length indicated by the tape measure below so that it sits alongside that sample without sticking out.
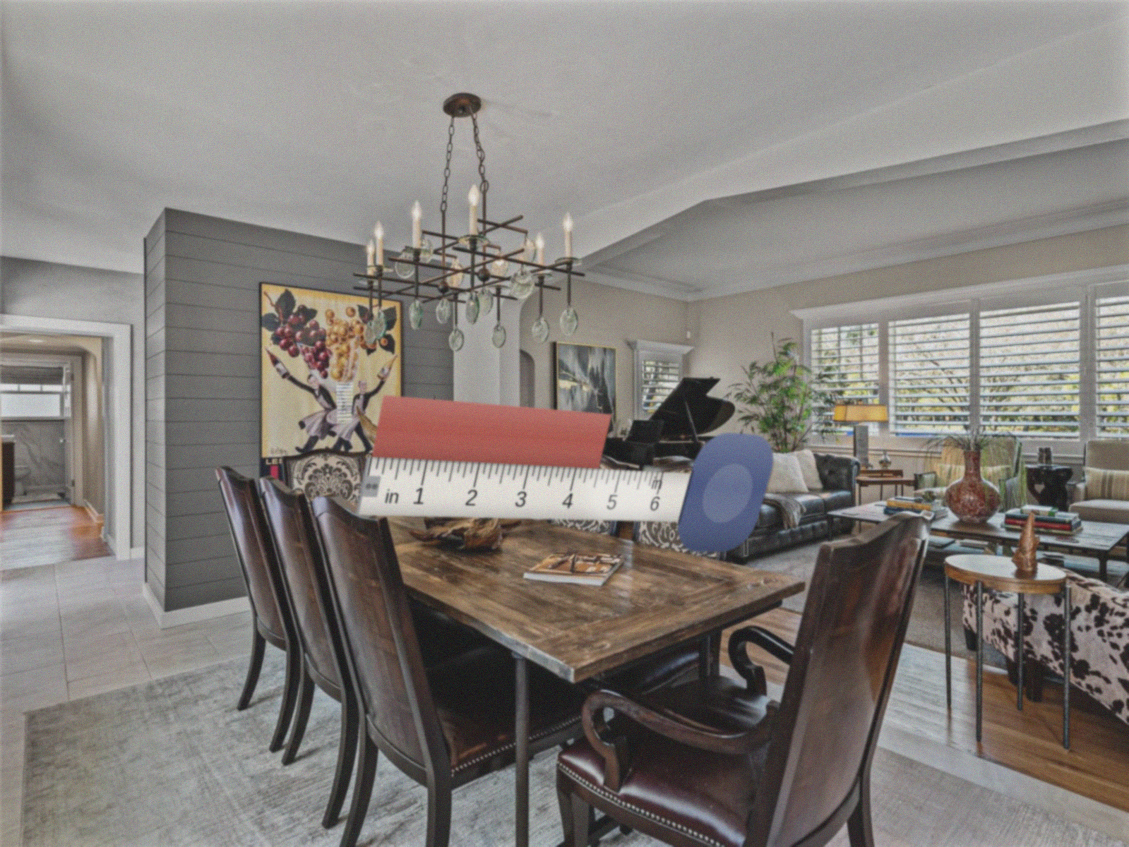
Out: 4.5,in
